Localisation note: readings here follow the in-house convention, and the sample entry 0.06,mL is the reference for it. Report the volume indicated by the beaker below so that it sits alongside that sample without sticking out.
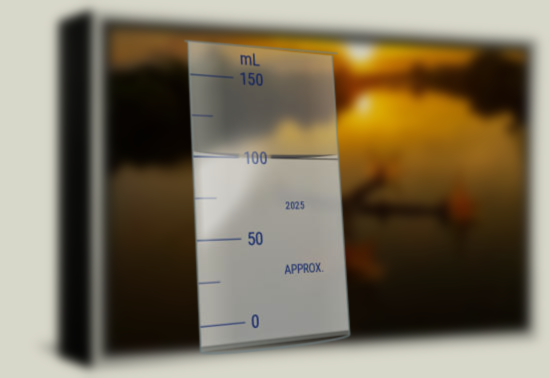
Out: 100,mL
